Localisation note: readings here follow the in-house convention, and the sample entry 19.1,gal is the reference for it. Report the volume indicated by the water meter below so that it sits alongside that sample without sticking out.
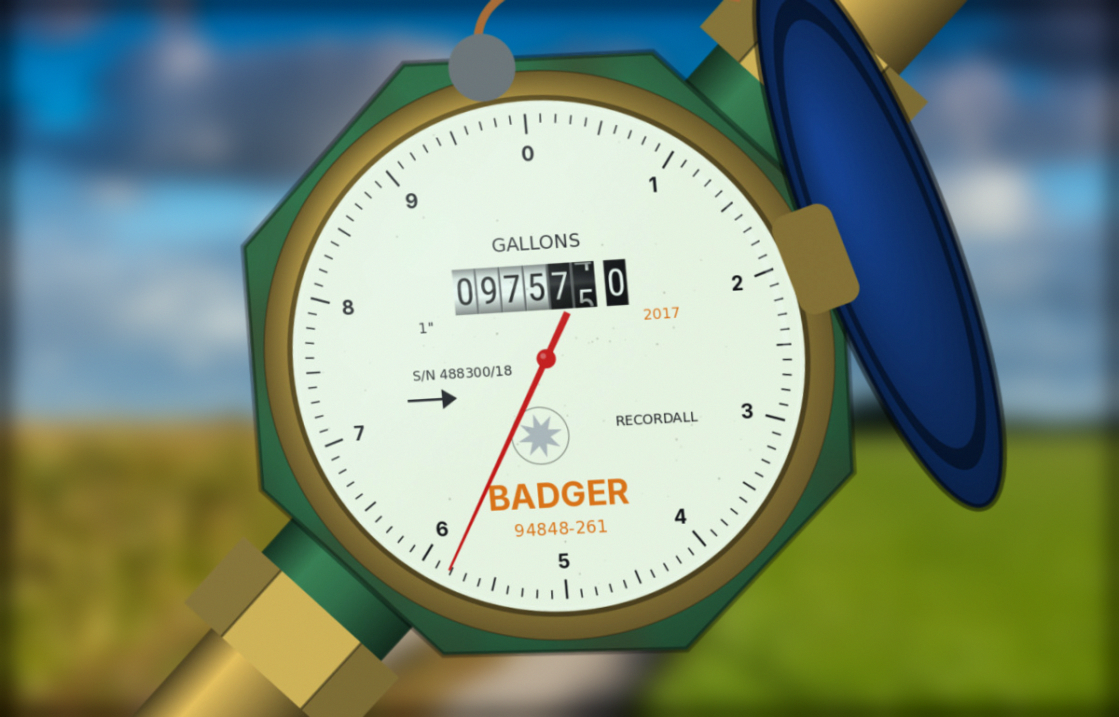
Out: 975745.8,gal
